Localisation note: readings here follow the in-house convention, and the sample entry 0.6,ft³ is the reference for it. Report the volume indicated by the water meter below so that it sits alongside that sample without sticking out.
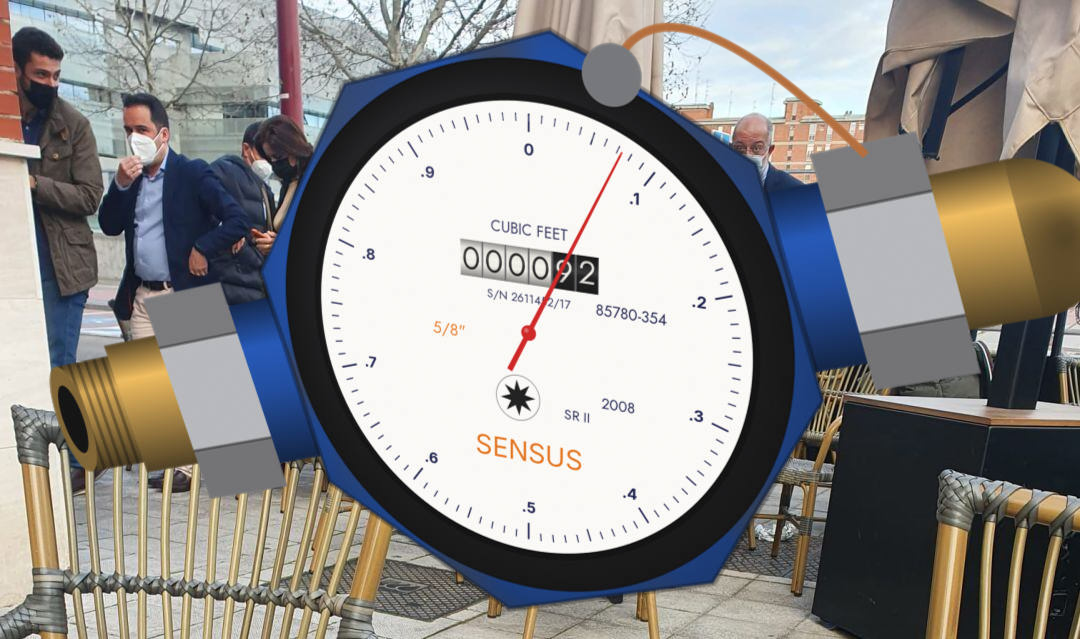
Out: 92.07,ft³
